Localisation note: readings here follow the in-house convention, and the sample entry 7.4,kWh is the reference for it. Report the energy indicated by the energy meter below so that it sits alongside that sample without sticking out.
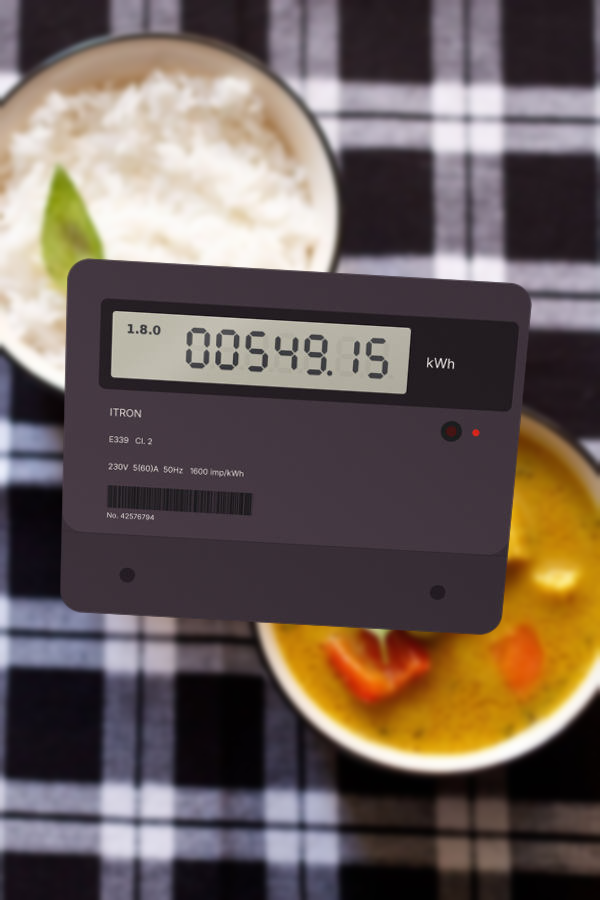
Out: 549.15,kWh
